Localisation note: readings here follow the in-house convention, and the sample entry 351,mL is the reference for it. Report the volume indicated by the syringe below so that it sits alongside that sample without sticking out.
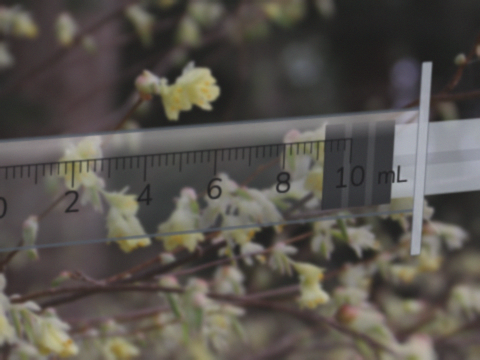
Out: 9.2,mL
